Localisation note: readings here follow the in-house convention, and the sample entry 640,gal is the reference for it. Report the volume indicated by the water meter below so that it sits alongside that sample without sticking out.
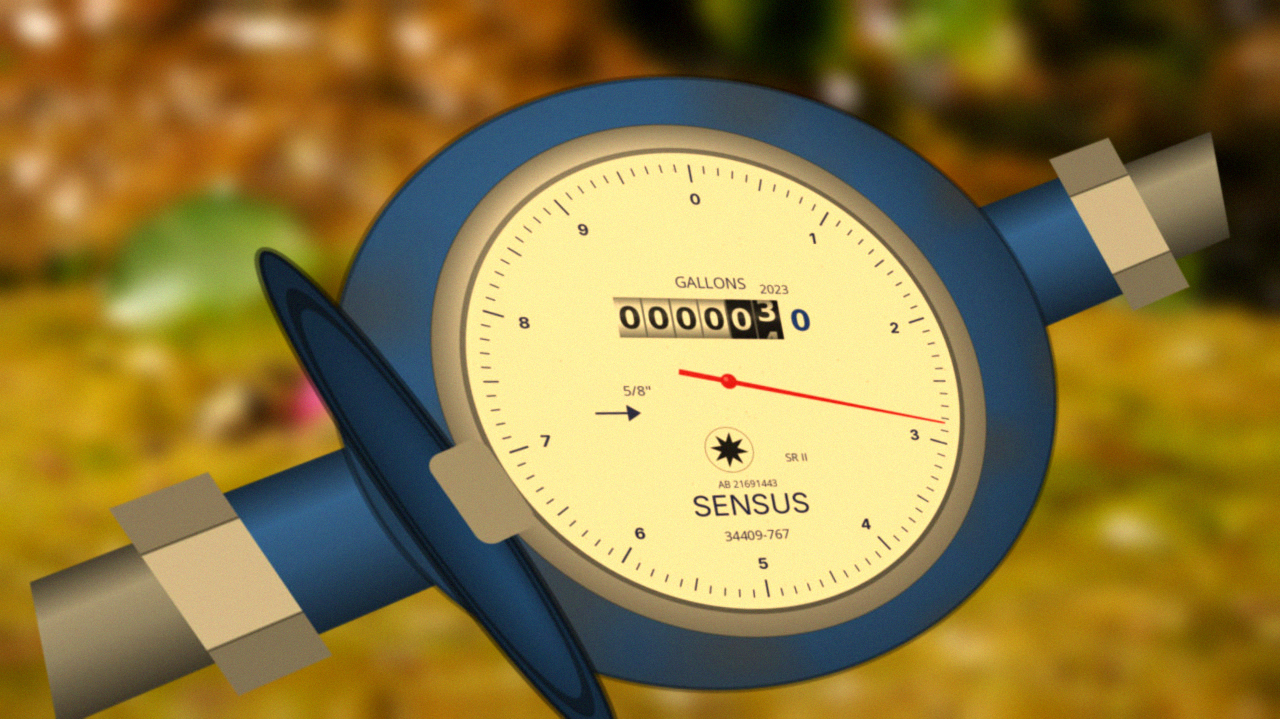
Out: 32.8,gal
